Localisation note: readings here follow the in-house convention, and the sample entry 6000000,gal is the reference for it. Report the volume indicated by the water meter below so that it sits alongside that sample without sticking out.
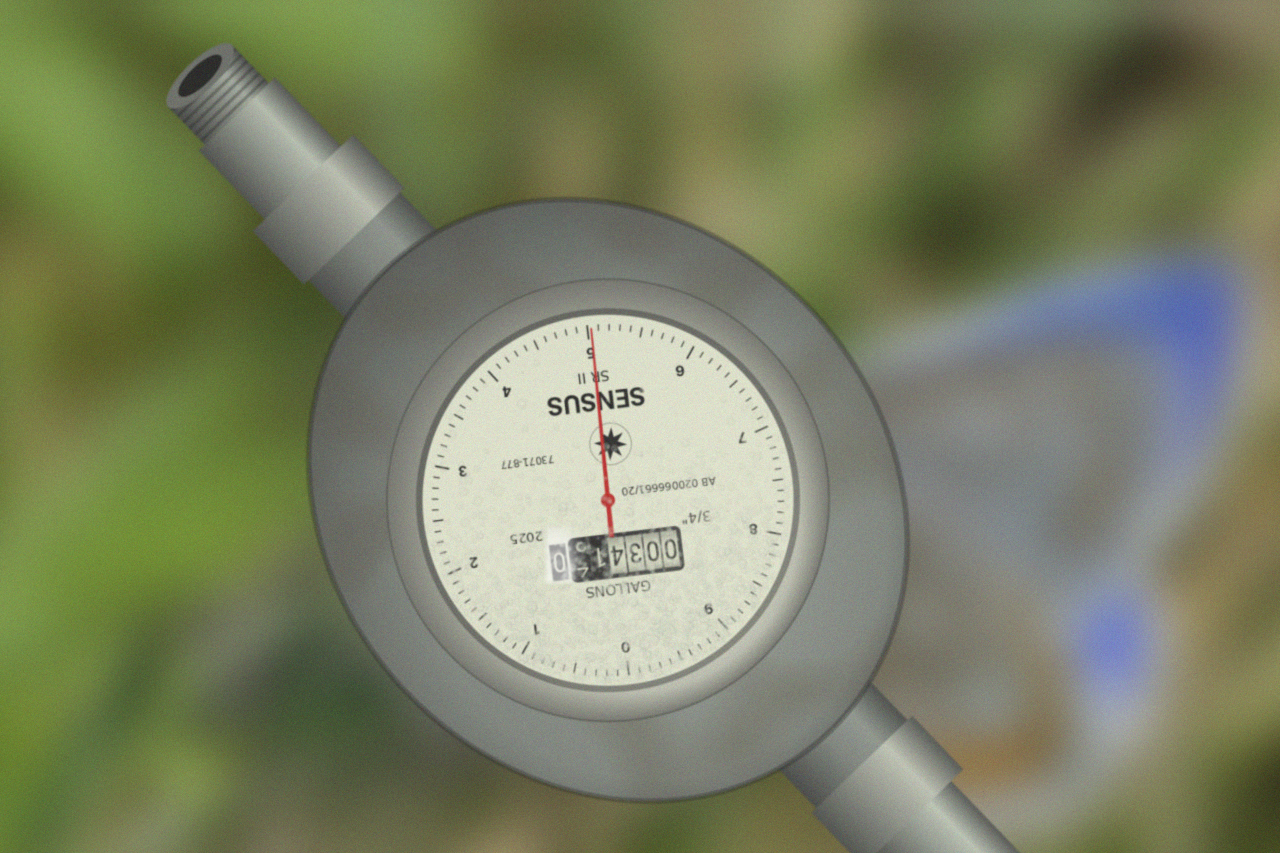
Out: 34125.0,gal
